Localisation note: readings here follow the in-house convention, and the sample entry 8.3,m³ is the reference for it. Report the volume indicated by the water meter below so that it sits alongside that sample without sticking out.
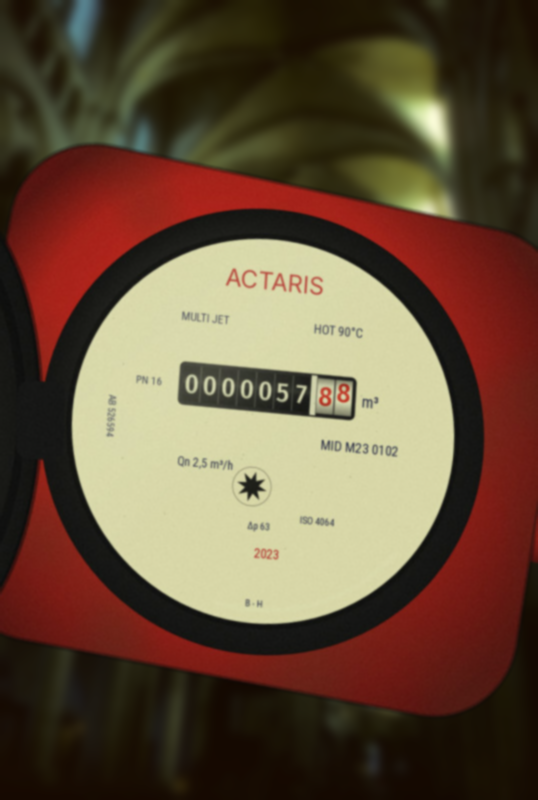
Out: 57.88,m³
